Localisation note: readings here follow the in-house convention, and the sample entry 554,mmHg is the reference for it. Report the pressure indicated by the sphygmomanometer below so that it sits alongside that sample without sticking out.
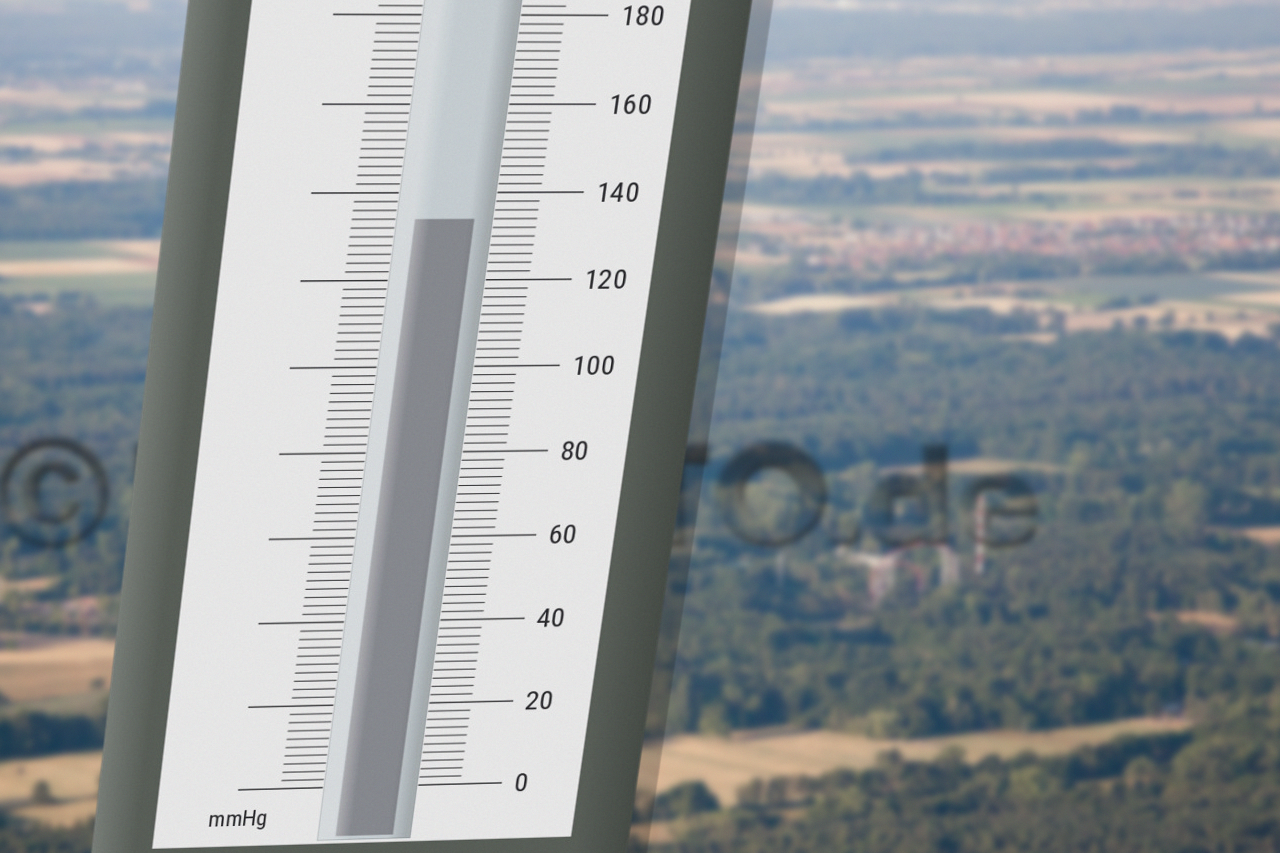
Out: 134,mmHg
